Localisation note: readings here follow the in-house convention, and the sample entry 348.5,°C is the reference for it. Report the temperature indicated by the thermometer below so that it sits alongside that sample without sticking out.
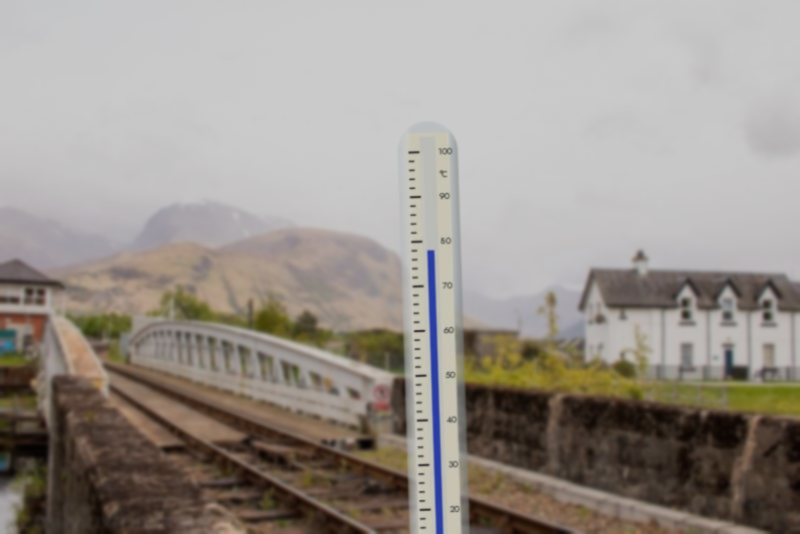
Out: 78,°C
